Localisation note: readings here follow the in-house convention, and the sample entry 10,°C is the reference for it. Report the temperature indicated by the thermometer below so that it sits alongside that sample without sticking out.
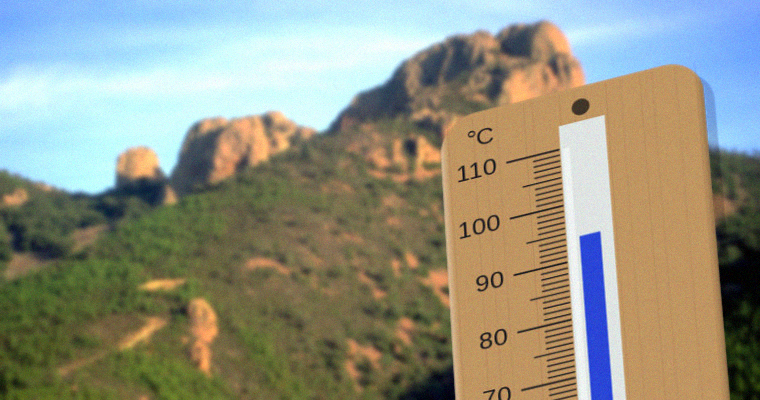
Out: 94,°C
